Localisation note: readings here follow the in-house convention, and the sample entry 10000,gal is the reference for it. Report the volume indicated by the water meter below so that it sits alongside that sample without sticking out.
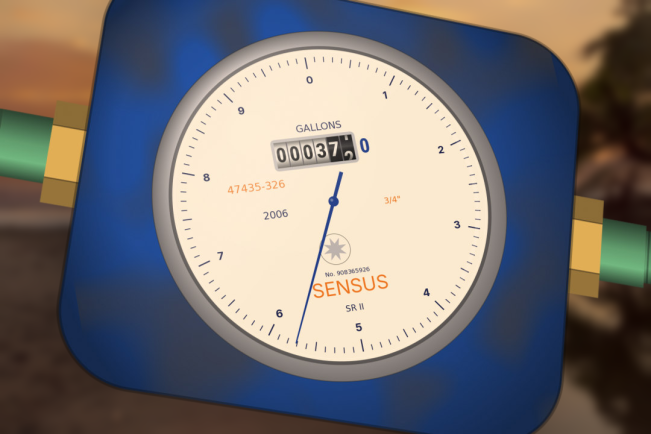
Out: 3715.7,gal
